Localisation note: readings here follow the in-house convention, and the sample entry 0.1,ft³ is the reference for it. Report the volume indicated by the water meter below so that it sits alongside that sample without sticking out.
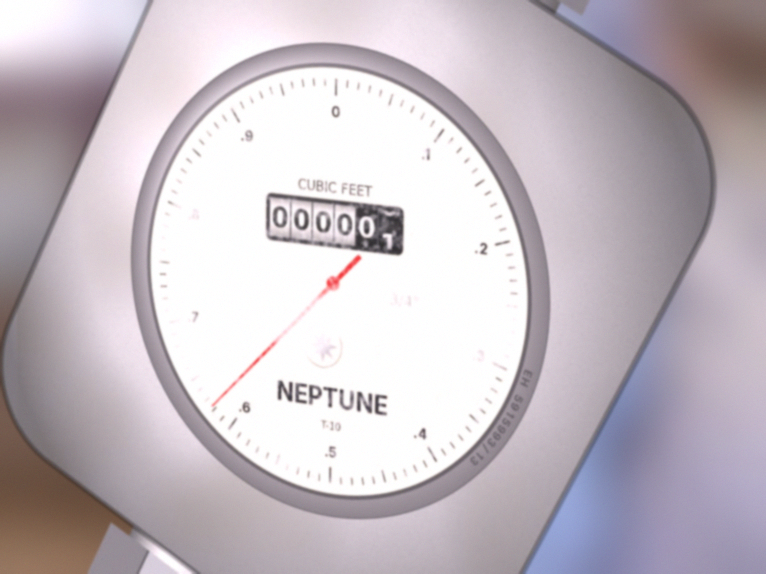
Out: 0.62,ft³
